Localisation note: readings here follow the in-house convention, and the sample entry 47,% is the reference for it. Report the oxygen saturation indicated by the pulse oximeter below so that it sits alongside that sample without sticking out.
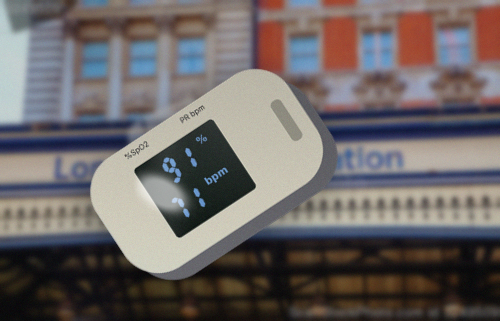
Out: 91,%
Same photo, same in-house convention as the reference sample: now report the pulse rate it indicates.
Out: 71,bpm
